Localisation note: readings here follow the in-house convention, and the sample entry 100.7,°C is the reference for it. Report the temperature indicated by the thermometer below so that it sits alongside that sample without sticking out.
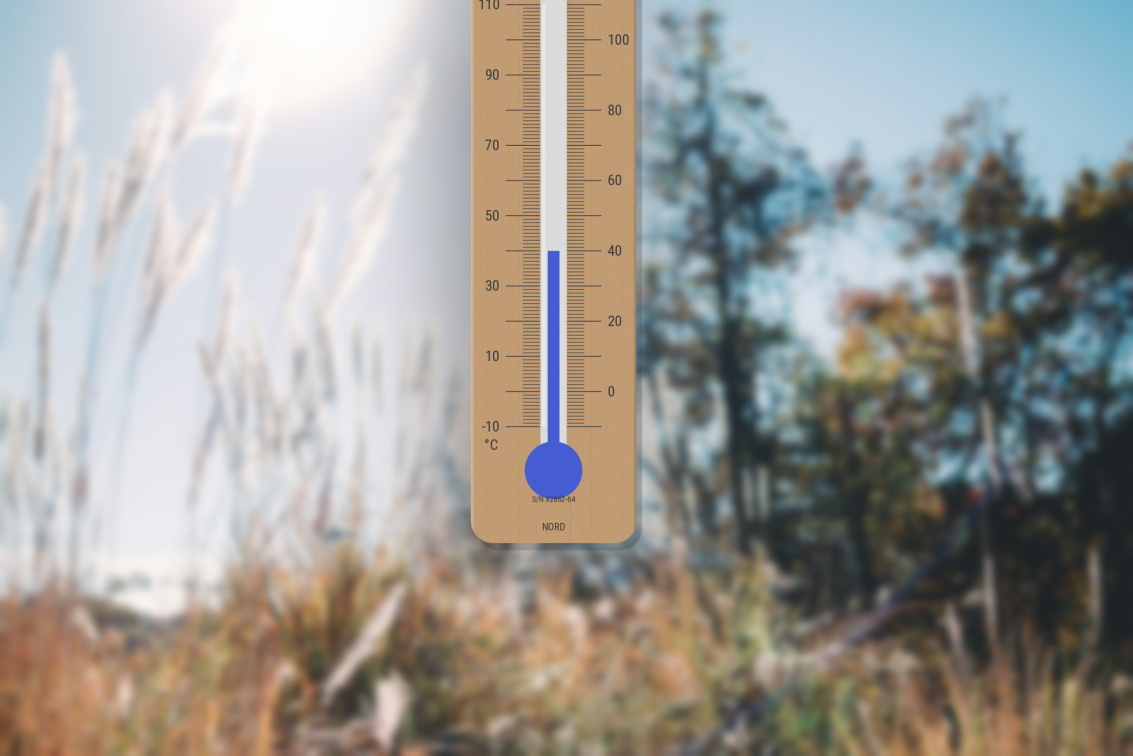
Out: 40,°C
